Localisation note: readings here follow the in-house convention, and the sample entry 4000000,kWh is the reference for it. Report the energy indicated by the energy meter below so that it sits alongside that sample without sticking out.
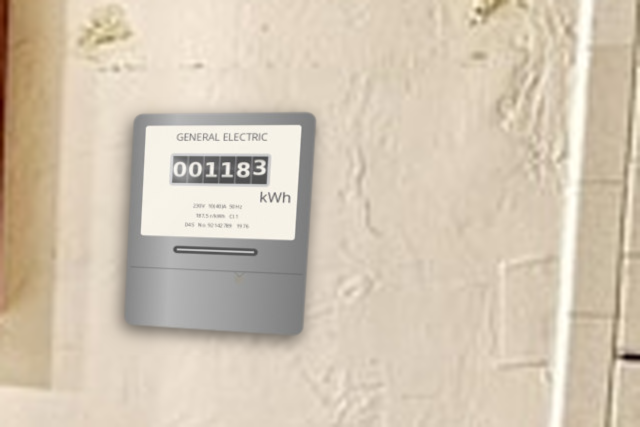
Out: 1183,kWh
